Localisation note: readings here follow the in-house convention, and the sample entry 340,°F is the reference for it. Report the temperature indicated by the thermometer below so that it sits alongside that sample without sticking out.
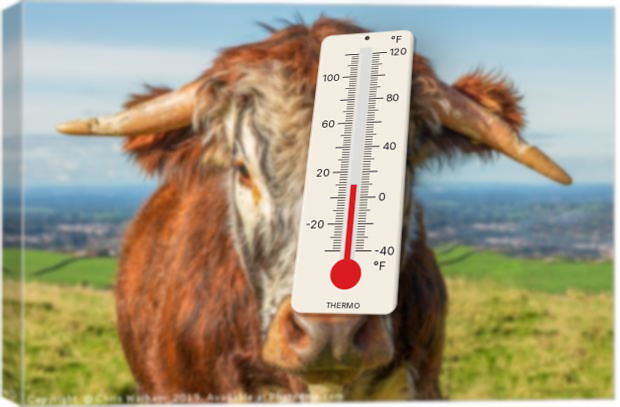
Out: 10,°F
